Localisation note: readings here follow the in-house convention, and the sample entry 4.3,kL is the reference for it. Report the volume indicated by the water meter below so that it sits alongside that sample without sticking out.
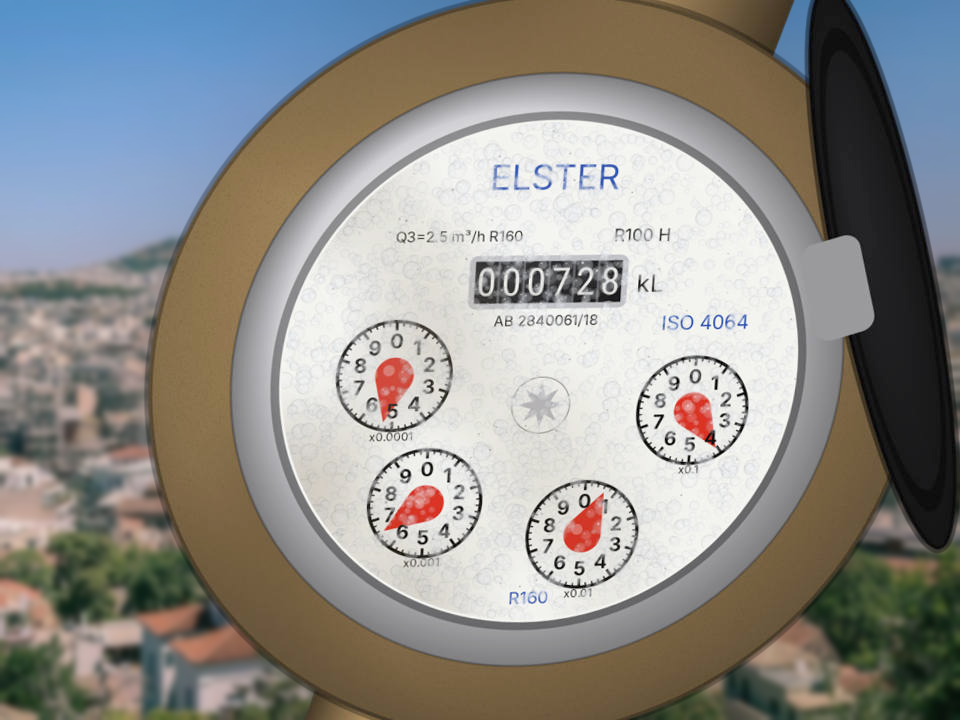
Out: 728.4065,kL
